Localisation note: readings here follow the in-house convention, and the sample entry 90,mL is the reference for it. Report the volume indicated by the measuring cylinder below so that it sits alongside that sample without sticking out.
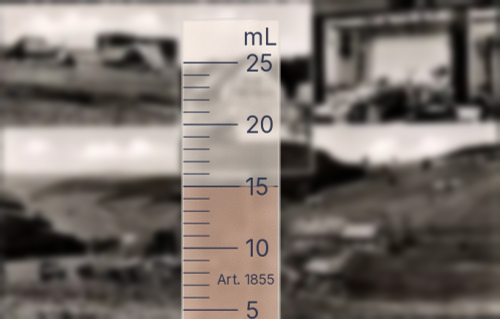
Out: 15,mL
